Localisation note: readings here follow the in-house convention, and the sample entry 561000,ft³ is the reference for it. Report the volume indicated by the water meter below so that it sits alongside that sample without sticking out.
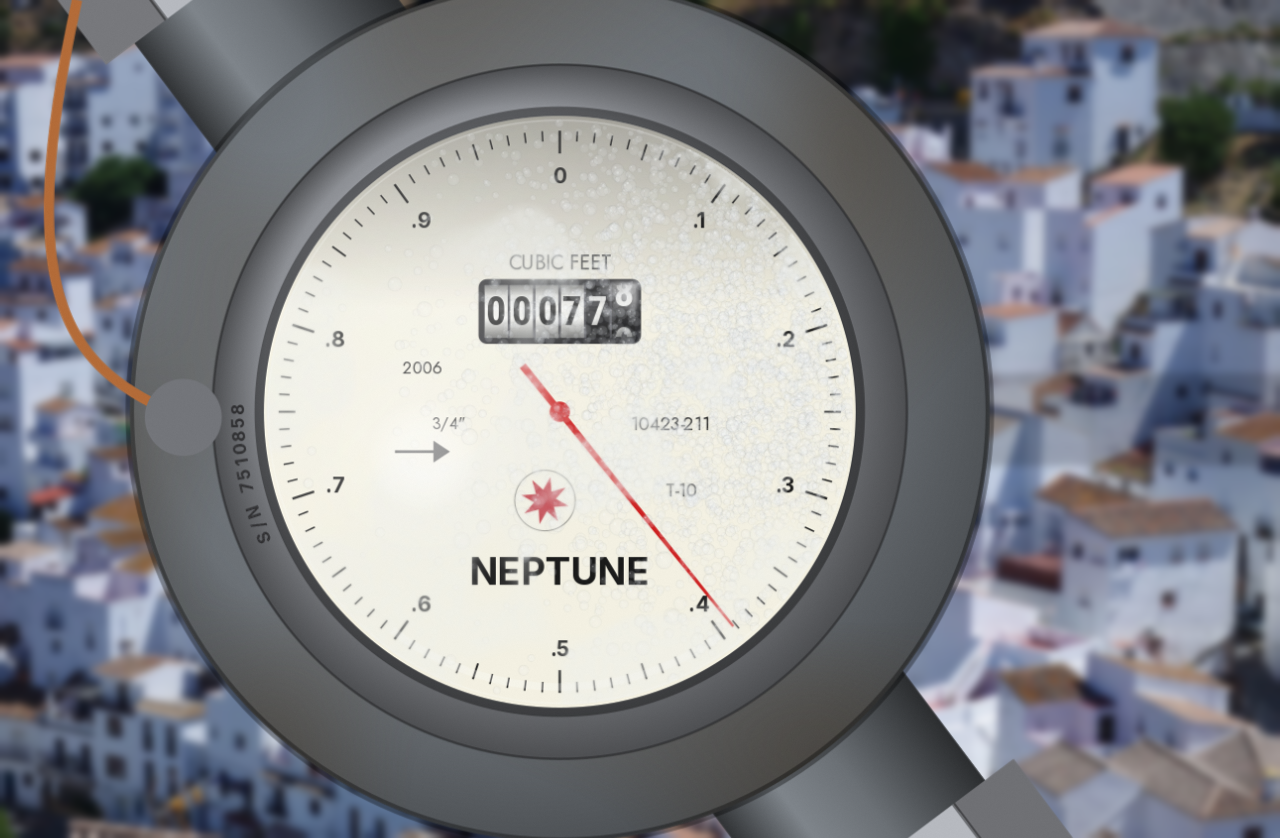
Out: 778.39,ft³
